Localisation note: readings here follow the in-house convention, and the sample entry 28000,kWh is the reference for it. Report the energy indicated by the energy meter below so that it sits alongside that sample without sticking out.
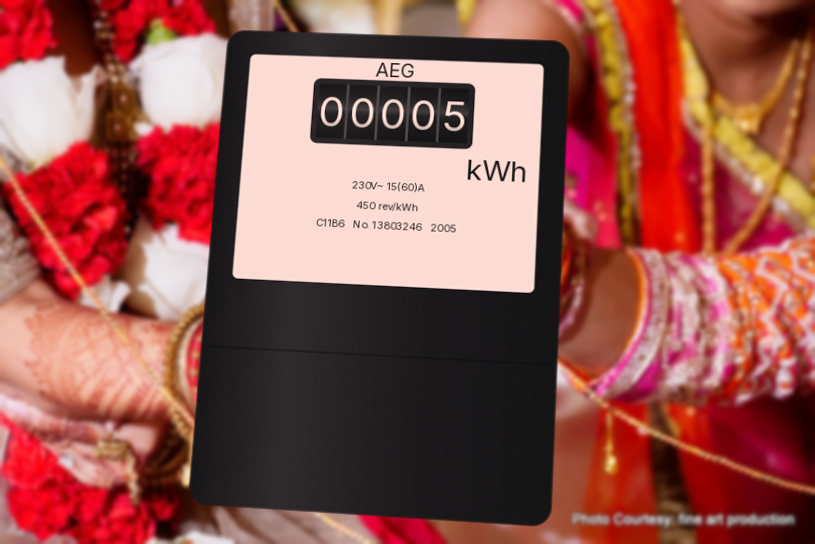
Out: 5,kWh
